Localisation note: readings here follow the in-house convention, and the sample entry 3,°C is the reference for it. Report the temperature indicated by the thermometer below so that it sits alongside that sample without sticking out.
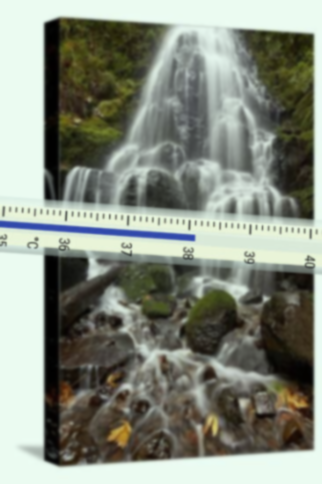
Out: 38.1,°C
